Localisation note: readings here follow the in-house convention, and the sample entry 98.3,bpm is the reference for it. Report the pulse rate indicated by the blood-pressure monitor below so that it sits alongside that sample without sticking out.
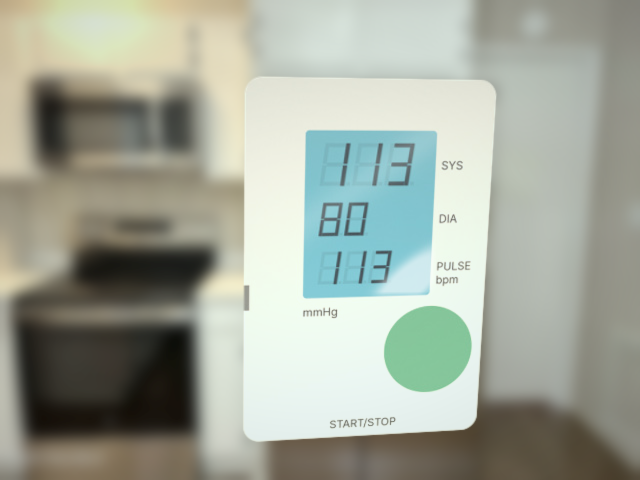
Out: 113,bpm
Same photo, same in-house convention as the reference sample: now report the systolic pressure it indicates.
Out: 113,mmHg
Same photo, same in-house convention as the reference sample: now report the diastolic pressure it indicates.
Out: 80,mmHg
